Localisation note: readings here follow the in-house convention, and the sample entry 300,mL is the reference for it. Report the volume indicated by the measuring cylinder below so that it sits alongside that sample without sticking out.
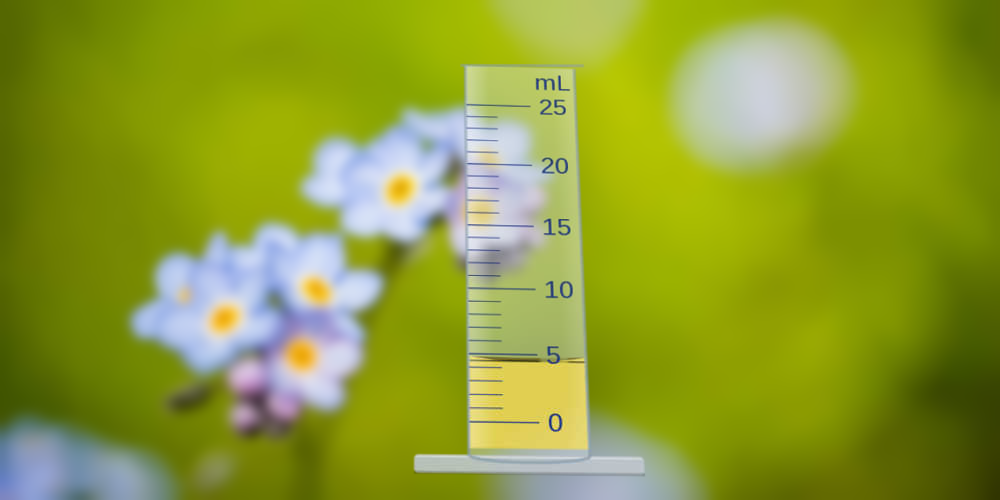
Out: 4.5,mL
